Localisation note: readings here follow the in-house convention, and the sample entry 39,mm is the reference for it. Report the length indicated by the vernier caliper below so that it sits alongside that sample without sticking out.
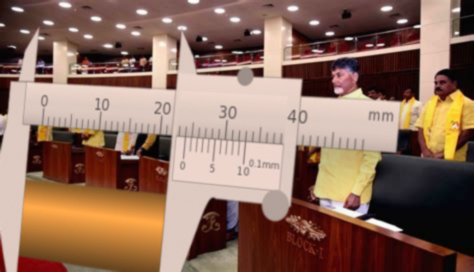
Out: 24.0,mm
